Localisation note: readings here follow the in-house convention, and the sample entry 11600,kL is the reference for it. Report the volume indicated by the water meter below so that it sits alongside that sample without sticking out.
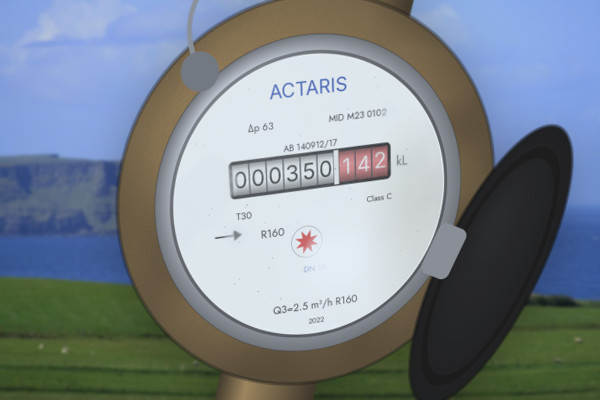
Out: 350.142,kL
